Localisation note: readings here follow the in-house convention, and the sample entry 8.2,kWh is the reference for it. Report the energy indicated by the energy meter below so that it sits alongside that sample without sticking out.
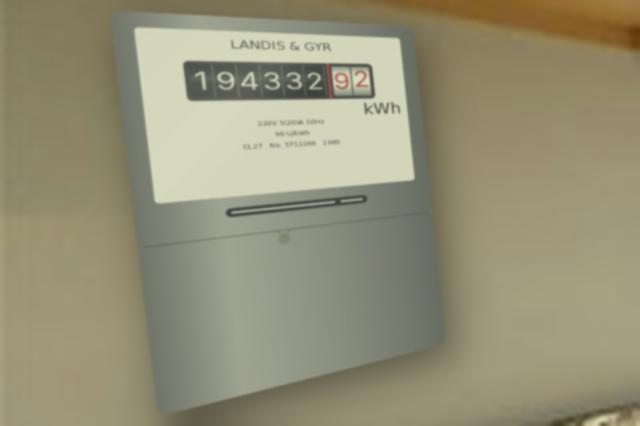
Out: 194332.92,kWh
